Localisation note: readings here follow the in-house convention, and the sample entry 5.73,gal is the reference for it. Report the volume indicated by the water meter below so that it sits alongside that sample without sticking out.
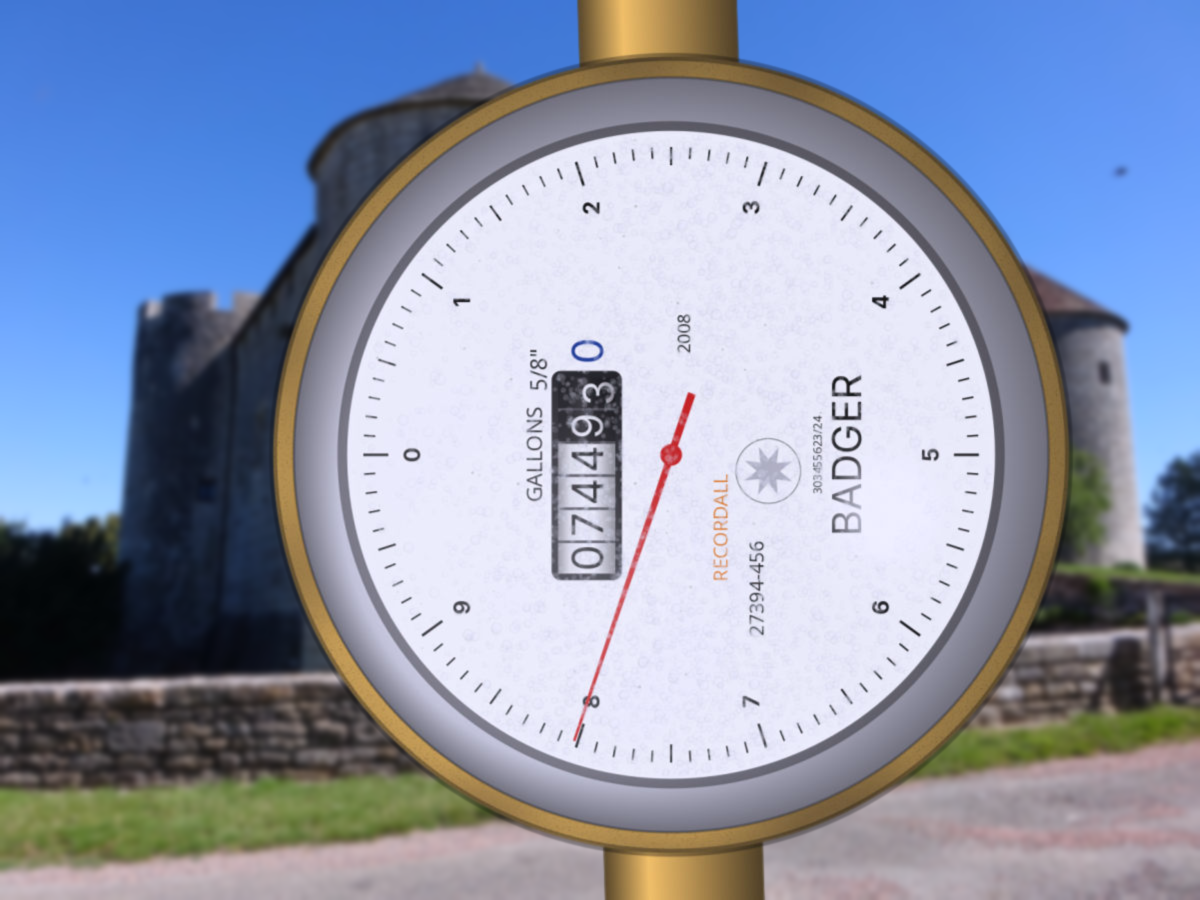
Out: 744928.0,gal
